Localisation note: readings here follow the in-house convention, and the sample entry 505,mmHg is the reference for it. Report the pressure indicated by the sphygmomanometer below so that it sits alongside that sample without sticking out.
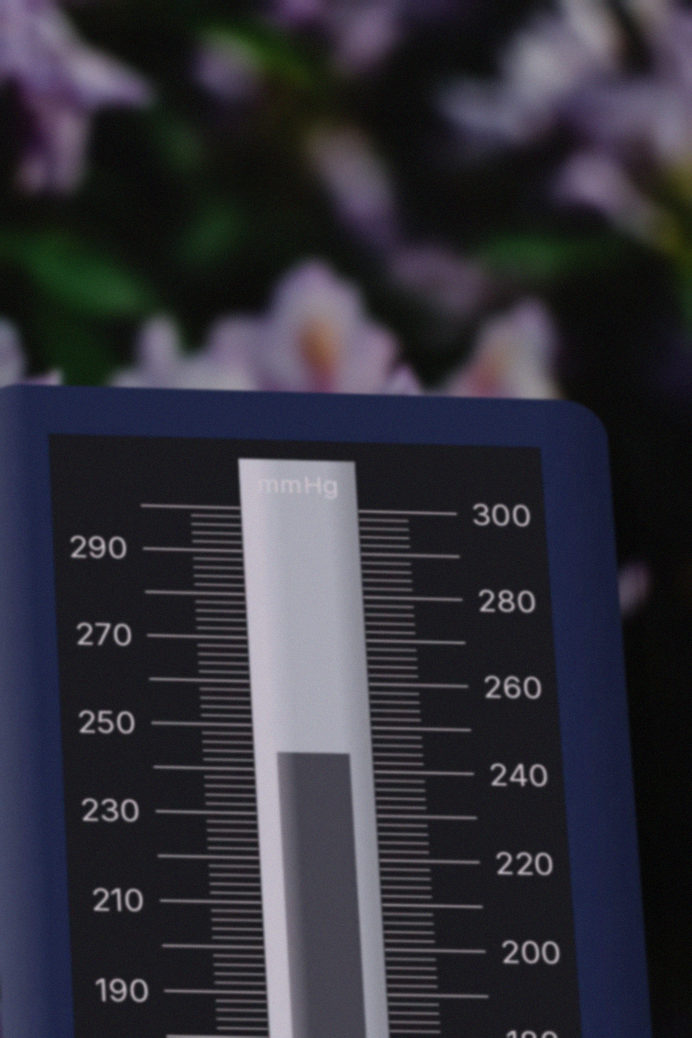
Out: 244,mmHg
